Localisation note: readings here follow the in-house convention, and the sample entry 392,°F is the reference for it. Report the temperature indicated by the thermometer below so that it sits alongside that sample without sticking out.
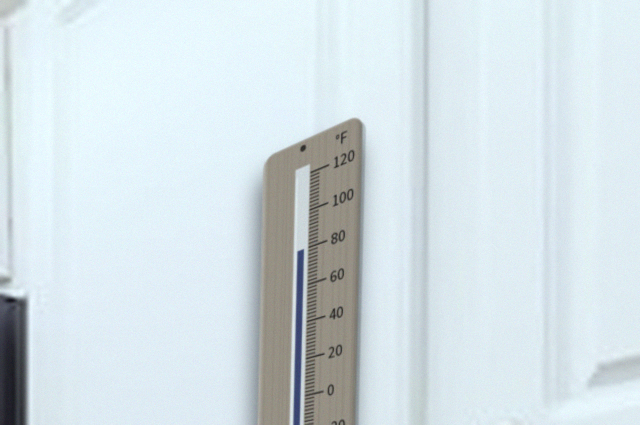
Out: 80,°F
